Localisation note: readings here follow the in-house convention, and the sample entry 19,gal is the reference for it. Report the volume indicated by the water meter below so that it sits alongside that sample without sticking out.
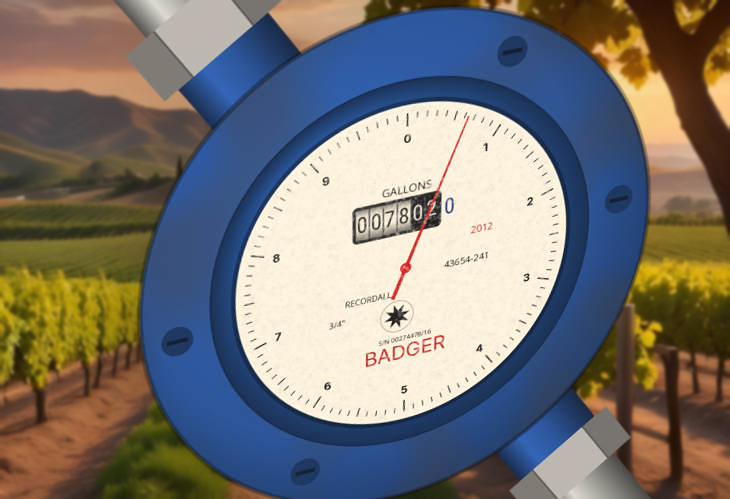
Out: 78020.6,gal
